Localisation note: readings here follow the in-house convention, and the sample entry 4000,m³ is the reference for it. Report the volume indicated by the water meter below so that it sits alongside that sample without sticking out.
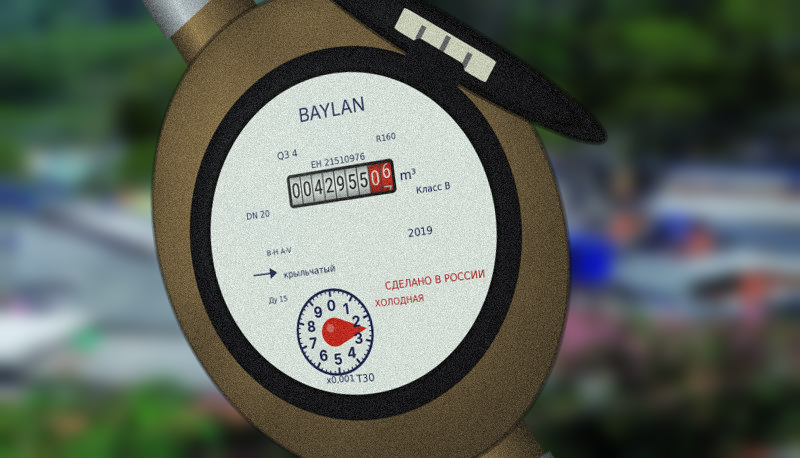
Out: 42955.062,m³
